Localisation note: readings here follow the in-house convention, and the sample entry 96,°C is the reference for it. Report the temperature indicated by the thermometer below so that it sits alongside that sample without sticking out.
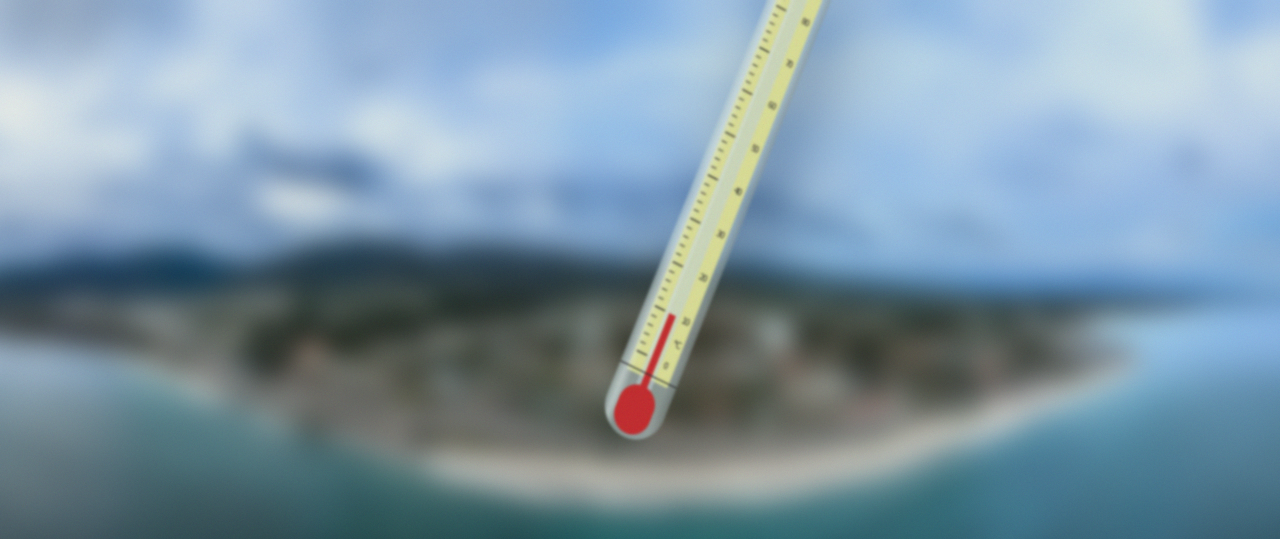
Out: 10,°C
